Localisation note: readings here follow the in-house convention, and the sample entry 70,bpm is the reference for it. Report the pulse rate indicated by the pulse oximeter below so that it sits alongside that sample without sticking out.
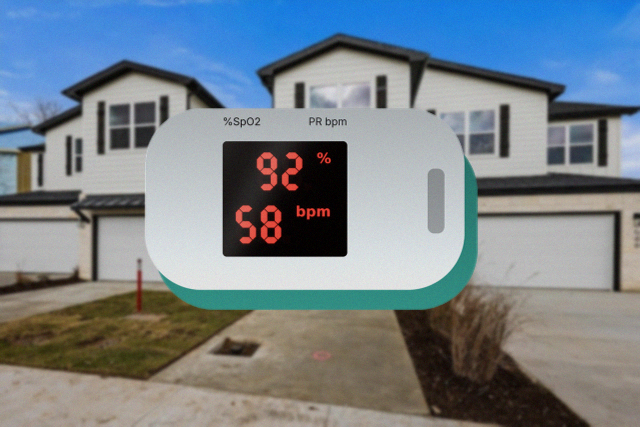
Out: 58,bpm
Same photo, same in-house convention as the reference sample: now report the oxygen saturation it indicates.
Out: 92,%
